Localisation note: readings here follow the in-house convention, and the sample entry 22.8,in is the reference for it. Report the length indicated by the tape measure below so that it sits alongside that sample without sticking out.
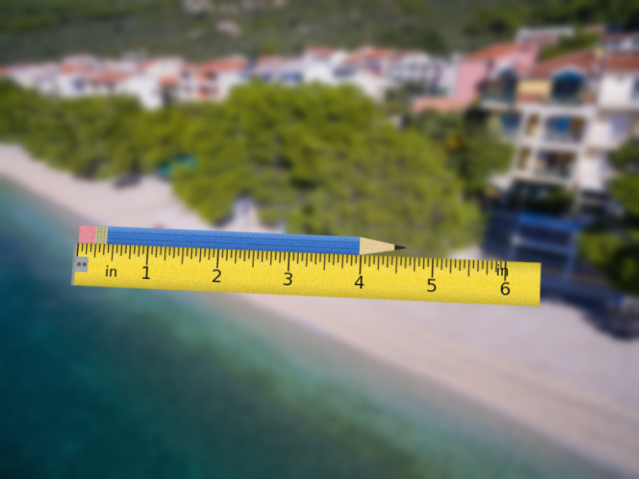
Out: 4.625,in
